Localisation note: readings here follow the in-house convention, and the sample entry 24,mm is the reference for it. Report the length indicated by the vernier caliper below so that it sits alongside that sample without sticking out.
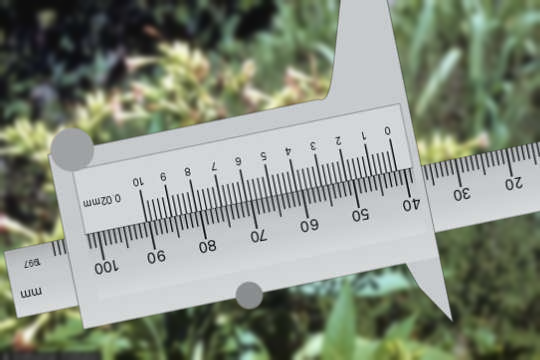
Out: 41.5,mm
